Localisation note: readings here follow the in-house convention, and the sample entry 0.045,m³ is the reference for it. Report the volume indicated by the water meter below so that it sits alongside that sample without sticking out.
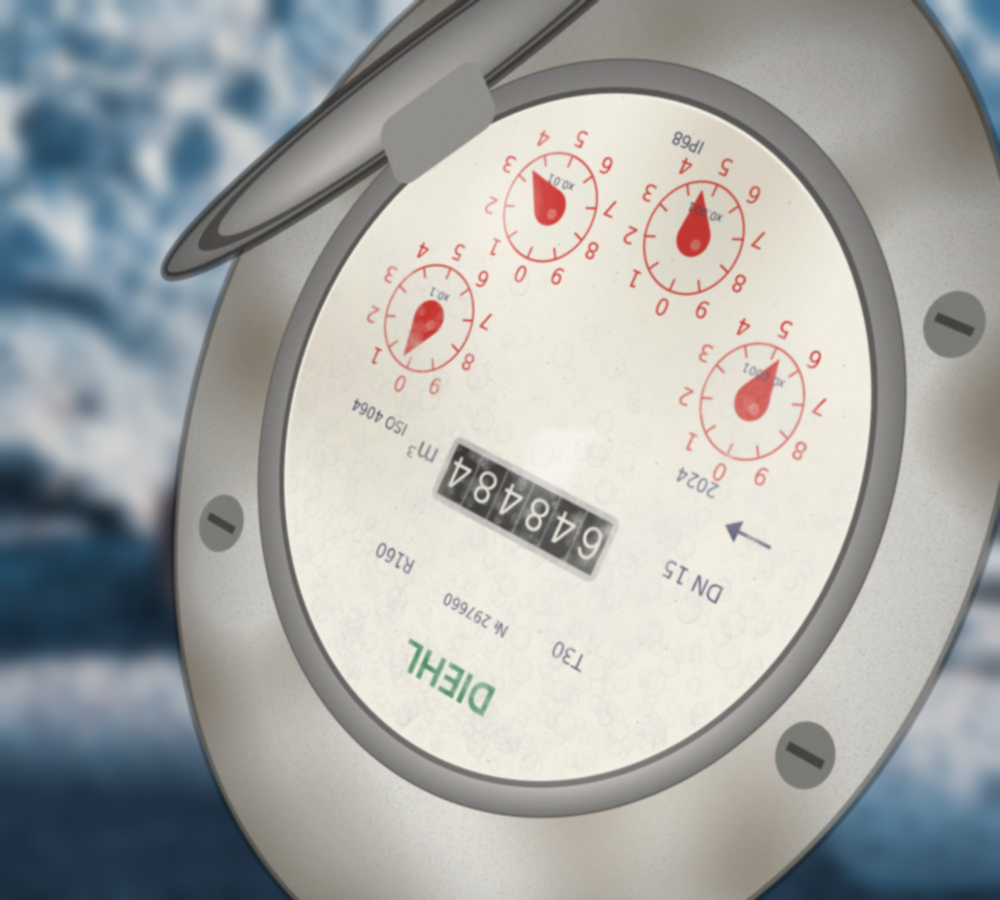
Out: 648484.0345,m³
